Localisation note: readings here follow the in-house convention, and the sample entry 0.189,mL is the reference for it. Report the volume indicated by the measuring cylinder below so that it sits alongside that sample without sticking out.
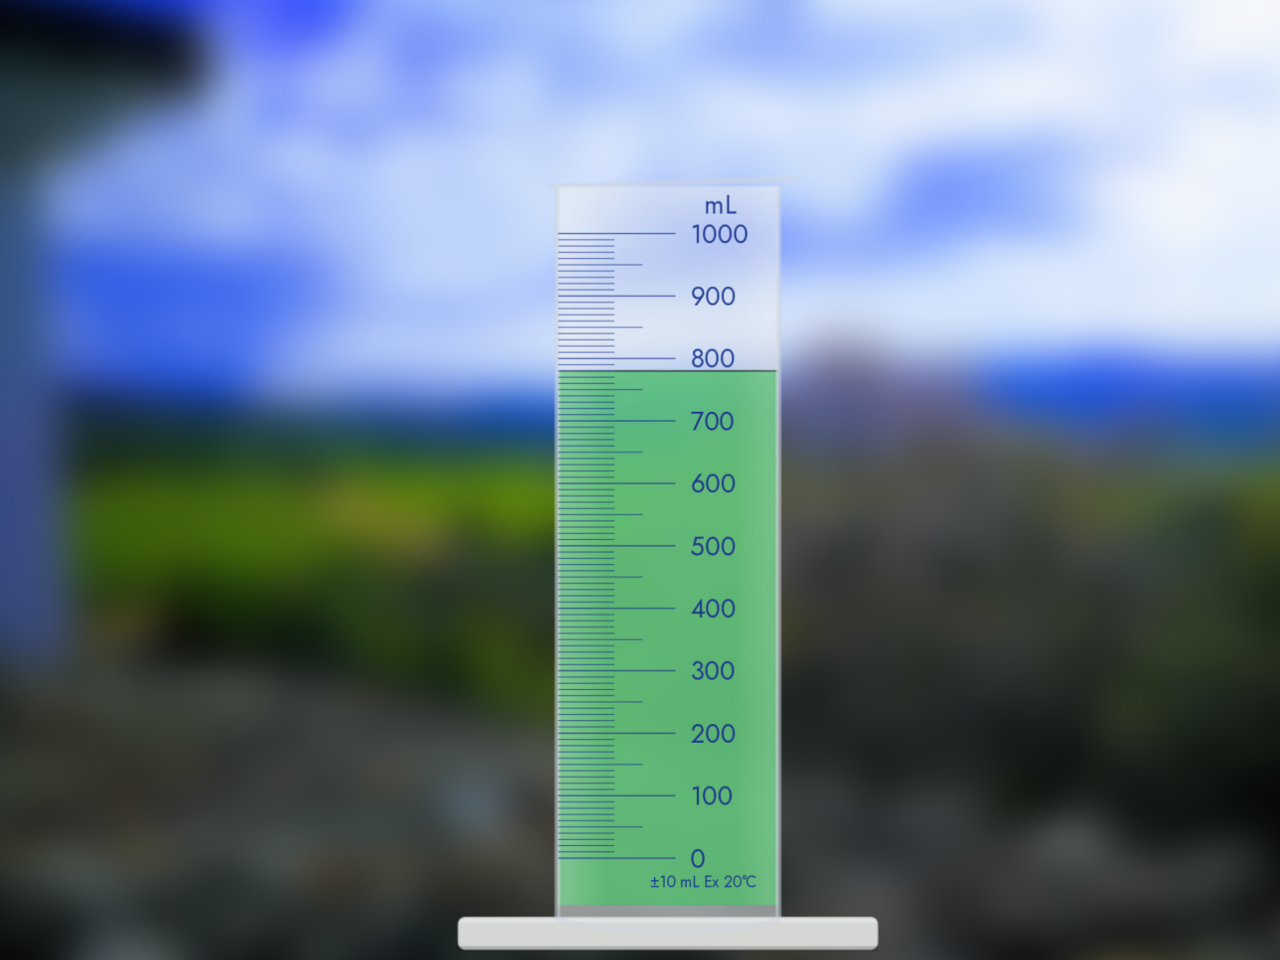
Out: 780,mL
